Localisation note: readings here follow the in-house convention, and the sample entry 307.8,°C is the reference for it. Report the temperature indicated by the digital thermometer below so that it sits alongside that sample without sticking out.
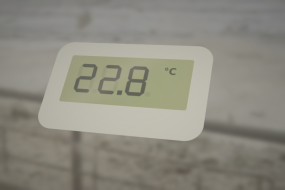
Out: 22.8,°C
